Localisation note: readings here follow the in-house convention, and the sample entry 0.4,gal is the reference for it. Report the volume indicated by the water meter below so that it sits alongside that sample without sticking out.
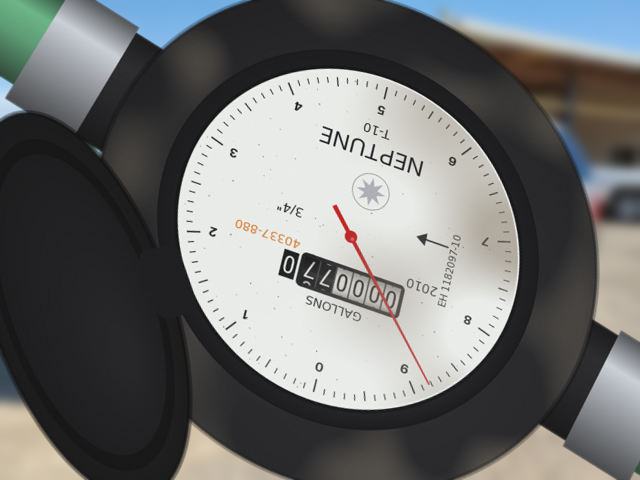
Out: 768.8,gal
